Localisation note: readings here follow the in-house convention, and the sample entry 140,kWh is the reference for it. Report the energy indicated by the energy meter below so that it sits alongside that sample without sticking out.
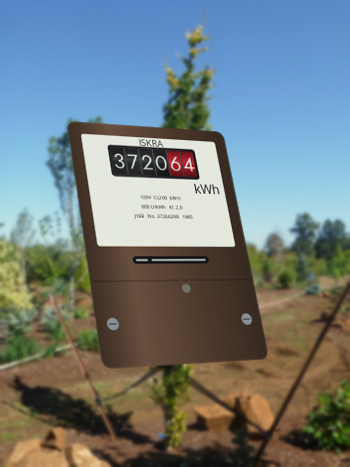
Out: 3720.64,kWh
